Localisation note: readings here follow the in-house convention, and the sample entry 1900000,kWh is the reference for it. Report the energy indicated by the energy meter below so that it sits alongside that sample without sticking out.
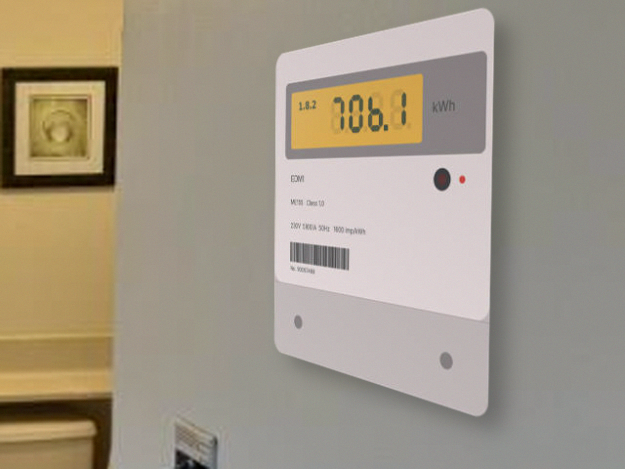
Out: 706.1,kWh
